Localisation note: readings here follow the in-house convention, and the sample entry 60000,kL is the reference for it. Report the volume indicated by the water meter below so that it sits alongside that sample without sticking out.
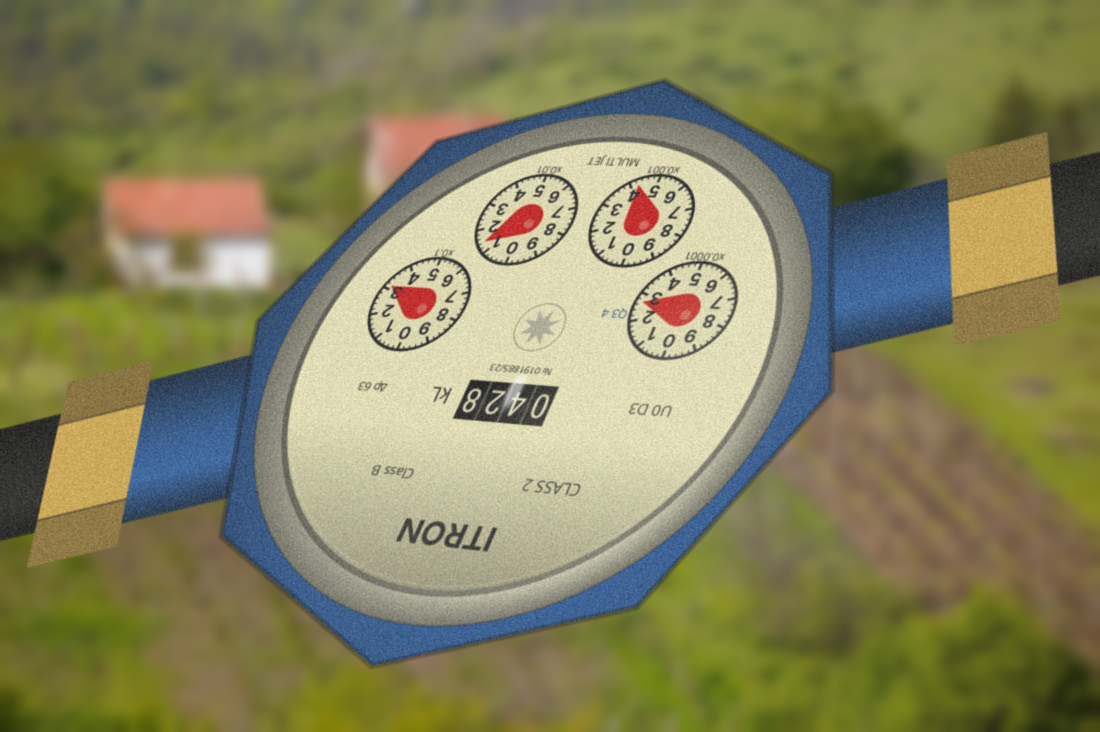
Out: 428.3142,kL
